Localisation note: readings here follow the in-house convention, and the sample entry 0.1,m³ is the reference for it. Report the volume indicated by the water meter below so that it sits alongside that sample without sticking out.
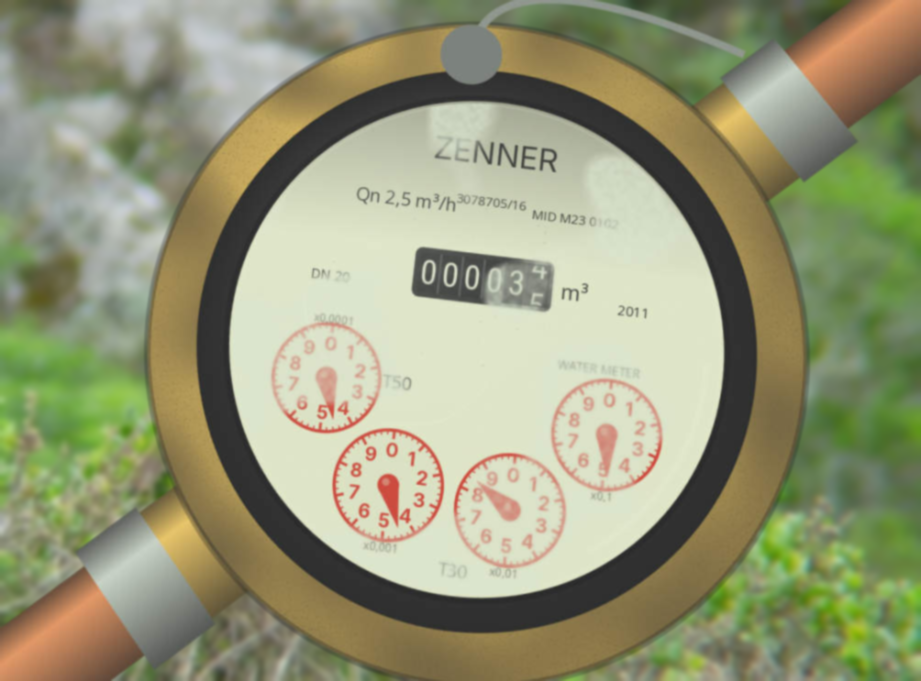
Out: 34.4844,m³
